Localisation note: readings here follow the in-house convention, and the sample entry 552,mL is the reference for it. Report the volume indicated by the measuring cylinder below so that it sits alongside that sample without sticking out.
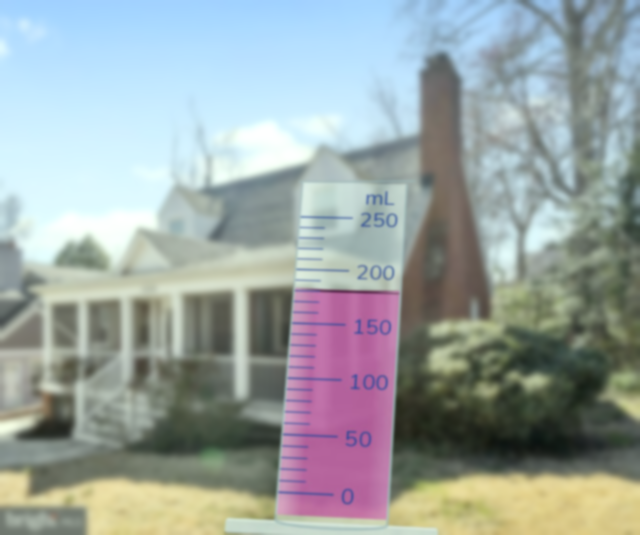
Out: 180,mL
